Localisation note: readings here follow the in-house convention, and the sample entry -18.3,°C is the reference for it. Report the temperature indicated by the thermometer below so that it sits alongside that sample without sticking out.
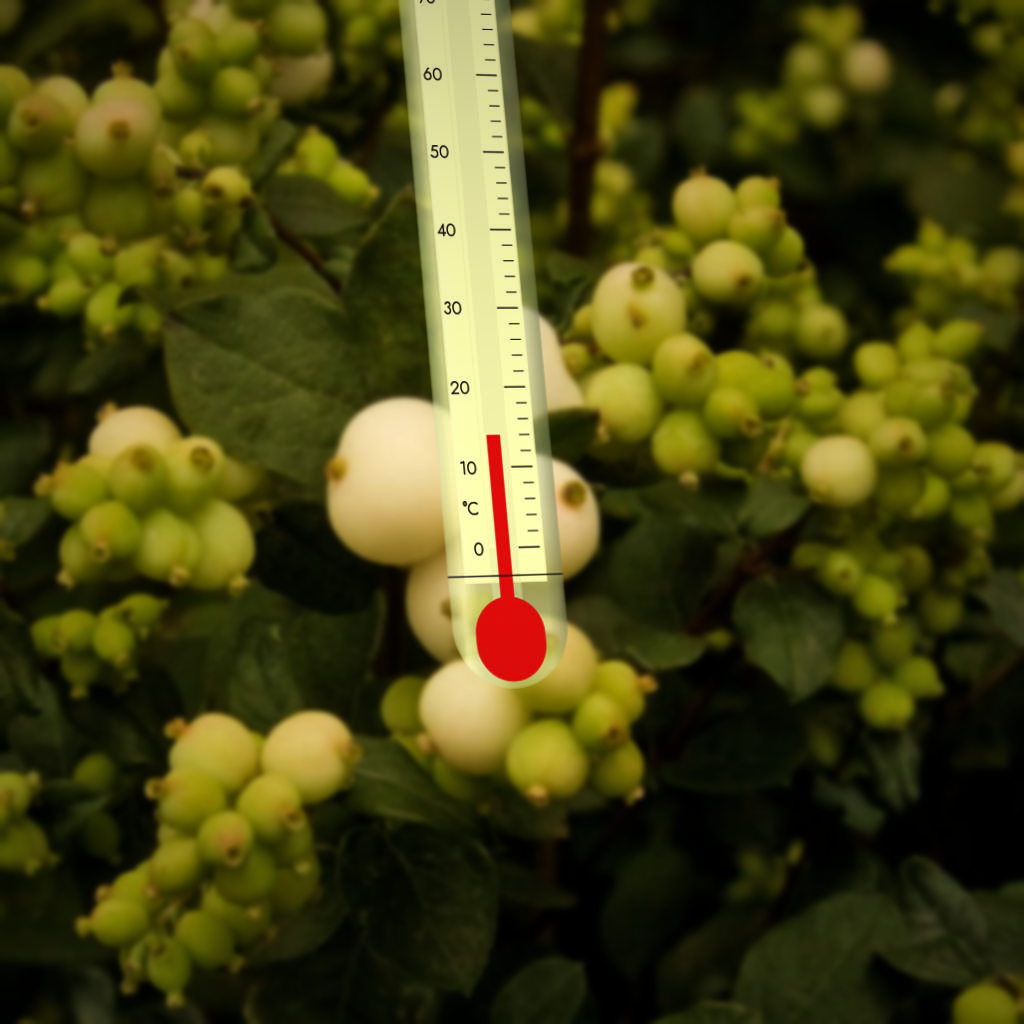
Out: 14,°C
